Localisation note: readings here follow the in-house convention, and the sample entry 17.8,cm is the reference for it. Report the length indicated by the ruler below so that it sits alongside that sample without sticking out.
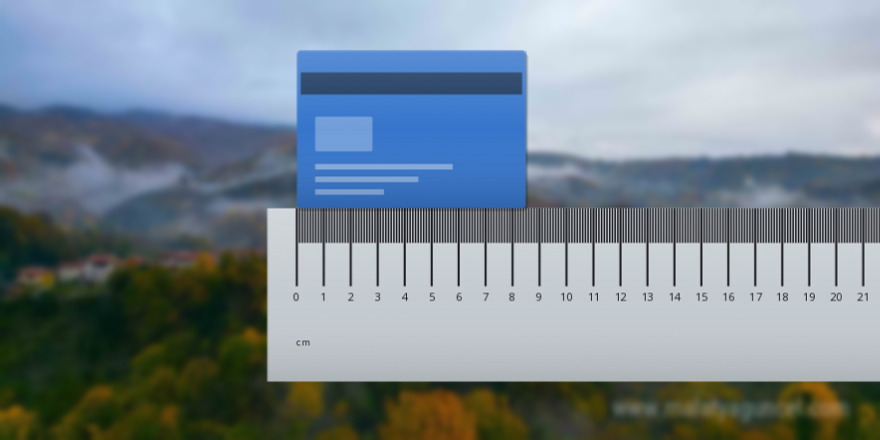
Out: 8.5,cm
